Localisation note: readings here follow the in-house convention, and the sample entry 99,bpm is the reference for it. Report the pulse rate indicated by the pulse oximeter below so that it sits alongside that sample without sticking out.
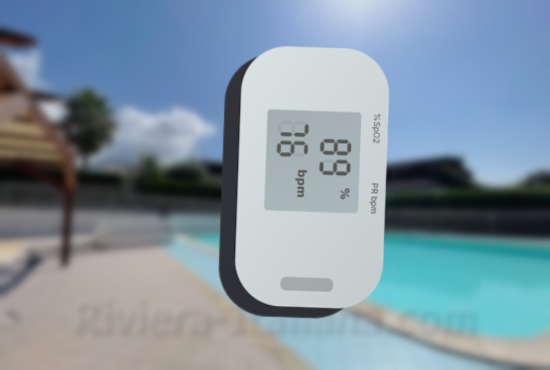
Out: 76,bpm
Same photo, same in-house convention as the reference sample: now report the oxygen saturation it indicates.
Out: 89,%
